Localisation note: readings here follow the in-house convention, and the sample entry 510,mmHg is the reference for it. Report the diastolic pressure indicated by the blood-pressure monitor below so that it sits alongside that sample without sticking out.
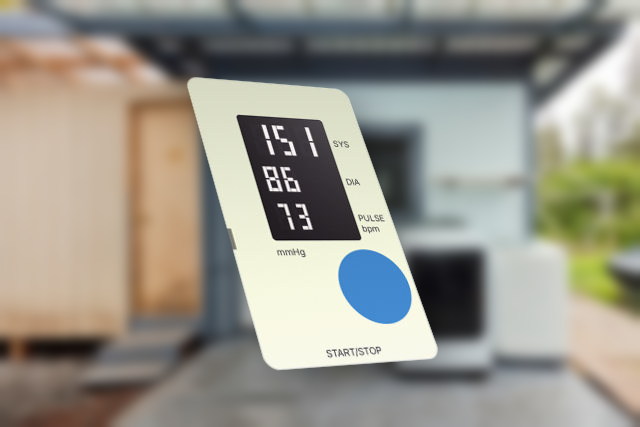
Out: 86,mmHg
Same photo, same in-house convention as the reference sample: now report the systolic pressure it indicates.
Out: 151,mmHg
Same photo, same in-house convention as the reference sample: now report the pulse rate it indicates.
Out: 73,bpm
